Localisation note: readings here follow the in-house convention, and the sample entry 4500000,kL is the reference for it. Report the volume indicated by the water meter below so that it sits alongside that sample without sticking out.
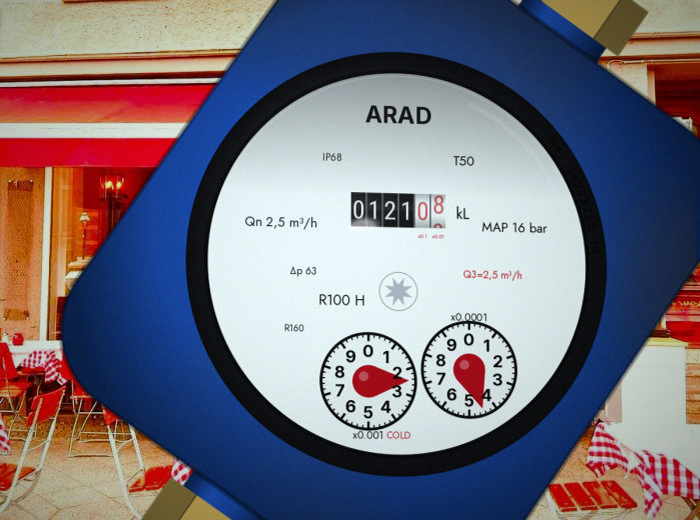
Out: 121.0824,kL
